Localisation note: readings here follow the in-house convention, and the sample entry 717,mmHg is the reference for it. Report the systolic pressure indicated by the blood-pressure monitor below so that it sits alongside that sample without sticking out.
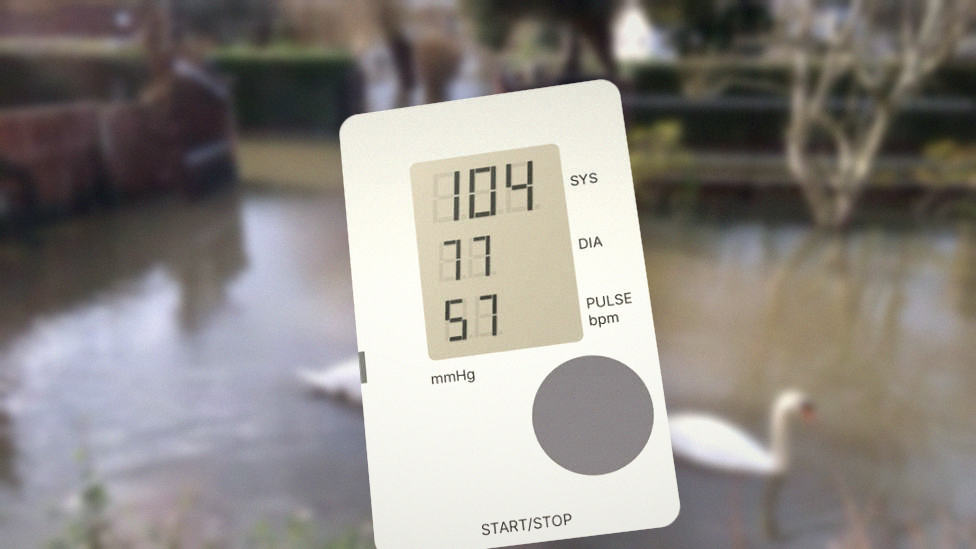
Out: 104,mmHg
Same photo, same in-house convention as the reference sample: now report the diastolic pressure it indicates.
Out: 77,mmHg
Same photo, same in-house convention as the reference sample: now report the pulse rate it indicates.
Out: 57,bpm
